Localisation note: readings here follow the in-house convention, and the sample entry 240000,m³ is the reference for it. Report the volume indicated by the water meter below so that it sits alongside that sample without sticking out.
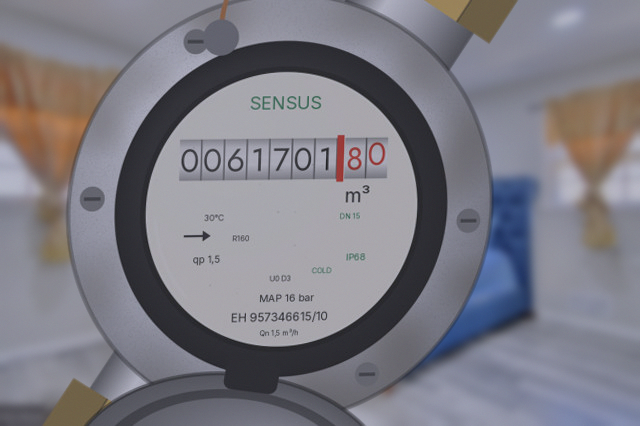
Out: 61701.80,m³
